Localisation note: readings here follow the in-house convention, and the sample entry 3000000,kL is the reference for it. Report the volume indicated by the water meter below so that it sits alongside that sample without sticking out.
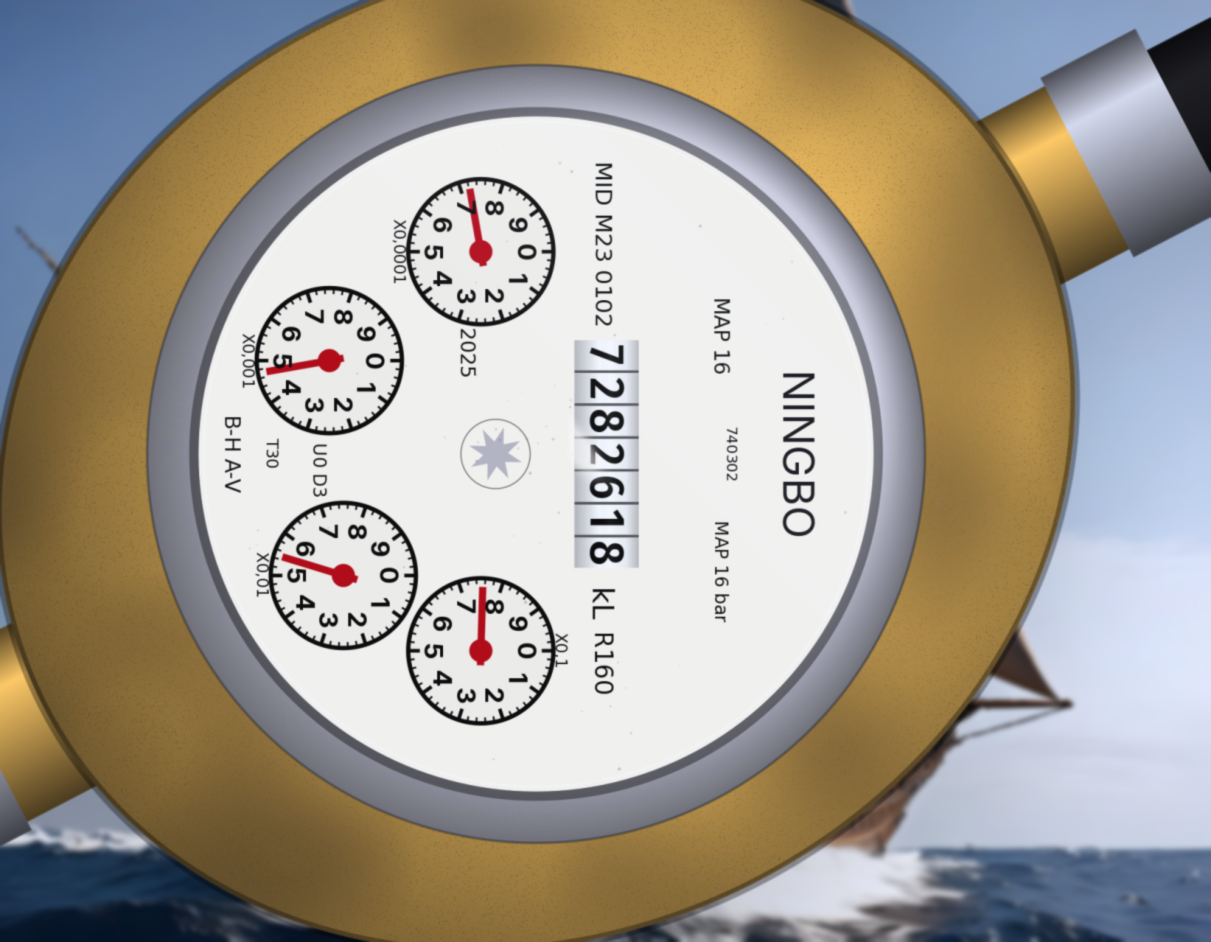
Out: 7282618.7547,kL
